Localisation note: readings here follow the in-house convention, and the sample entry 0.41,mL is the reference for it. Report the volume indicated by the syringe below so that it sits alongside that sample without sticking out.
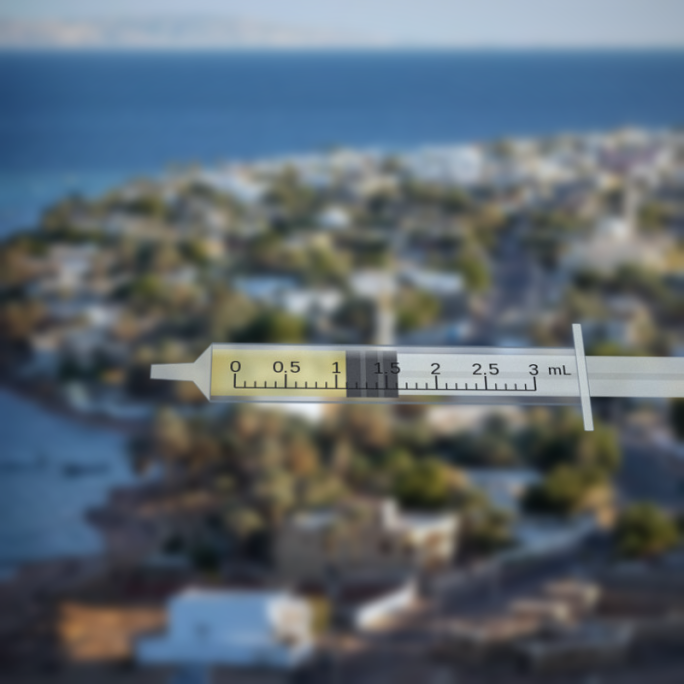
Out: 1.1,mL
